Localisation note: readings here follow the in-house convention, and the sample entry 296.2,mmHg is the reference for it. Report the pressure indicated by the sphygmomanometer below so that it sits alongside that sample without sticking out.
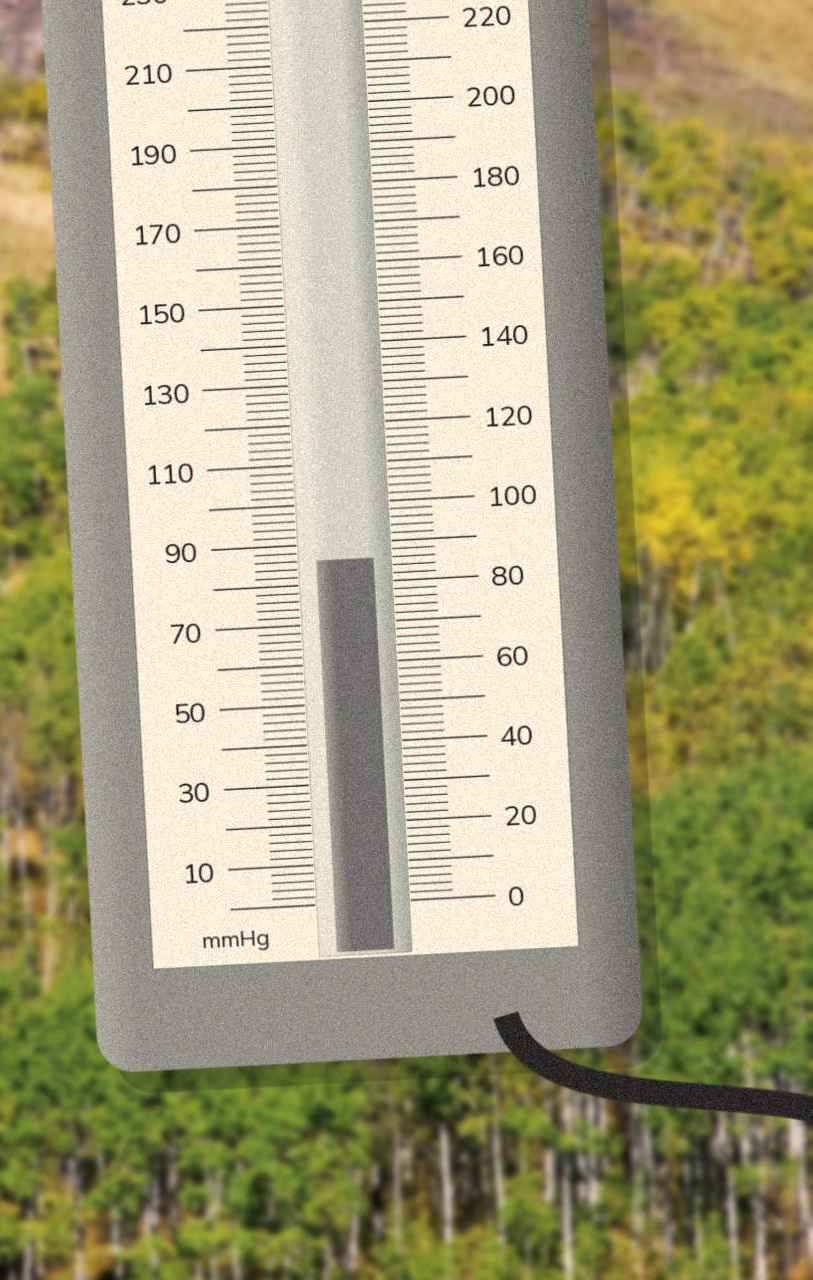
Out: 86,mmHg
